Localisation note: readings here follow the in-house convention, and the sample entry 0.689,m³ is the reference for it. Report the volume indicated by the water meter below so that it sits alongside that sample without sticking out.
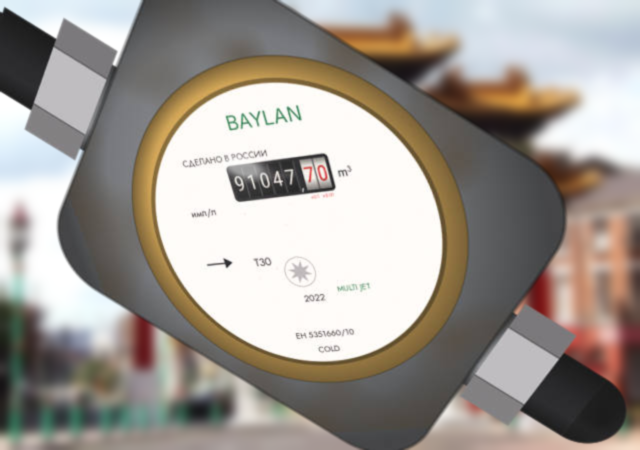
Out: 91047.70,m³
